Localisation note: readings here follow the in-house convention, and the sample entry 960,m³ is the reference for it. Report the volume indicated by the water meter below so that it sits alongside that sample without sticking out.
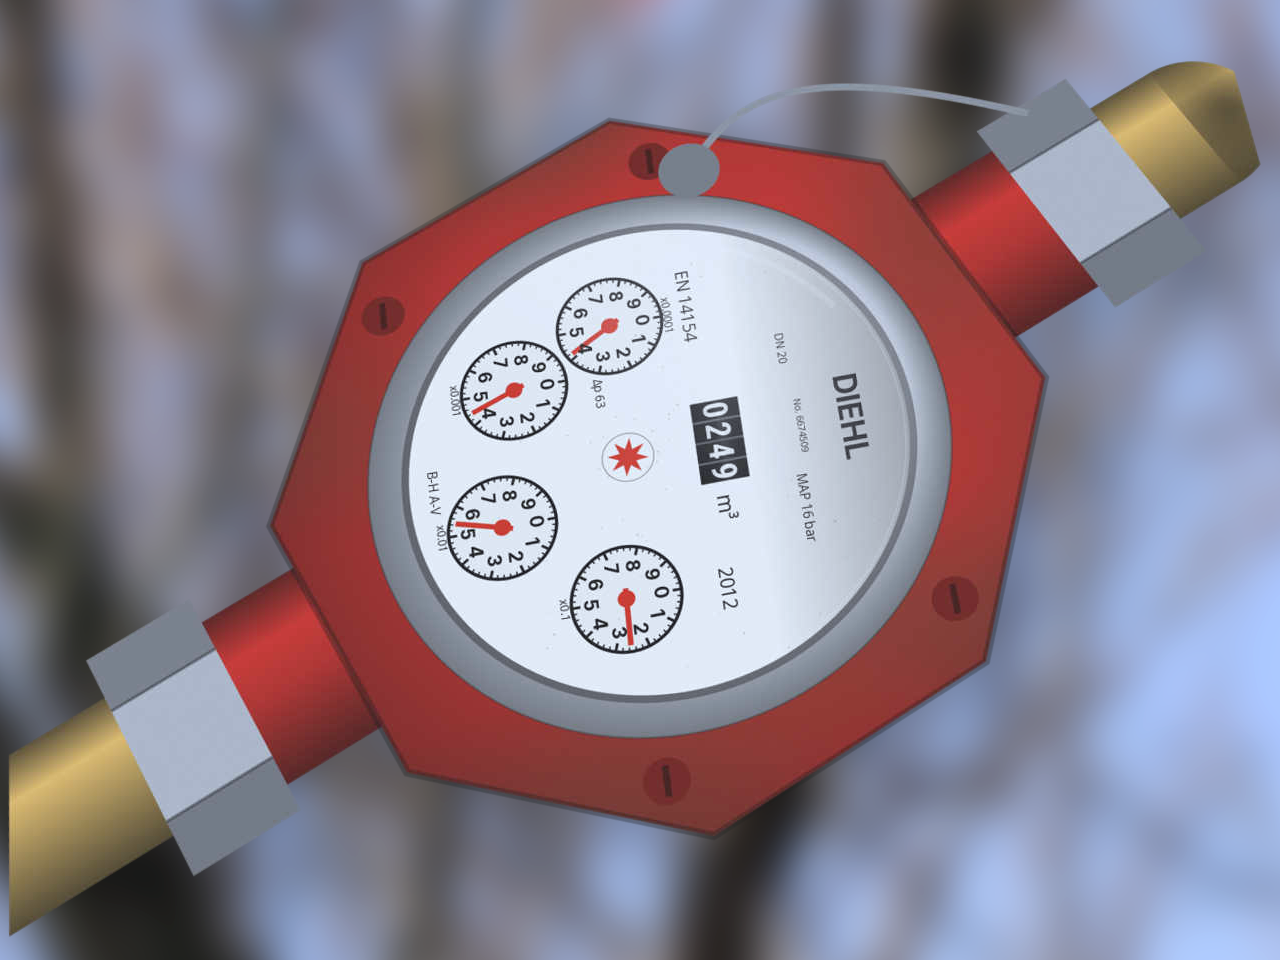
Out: 249.2544,m³
